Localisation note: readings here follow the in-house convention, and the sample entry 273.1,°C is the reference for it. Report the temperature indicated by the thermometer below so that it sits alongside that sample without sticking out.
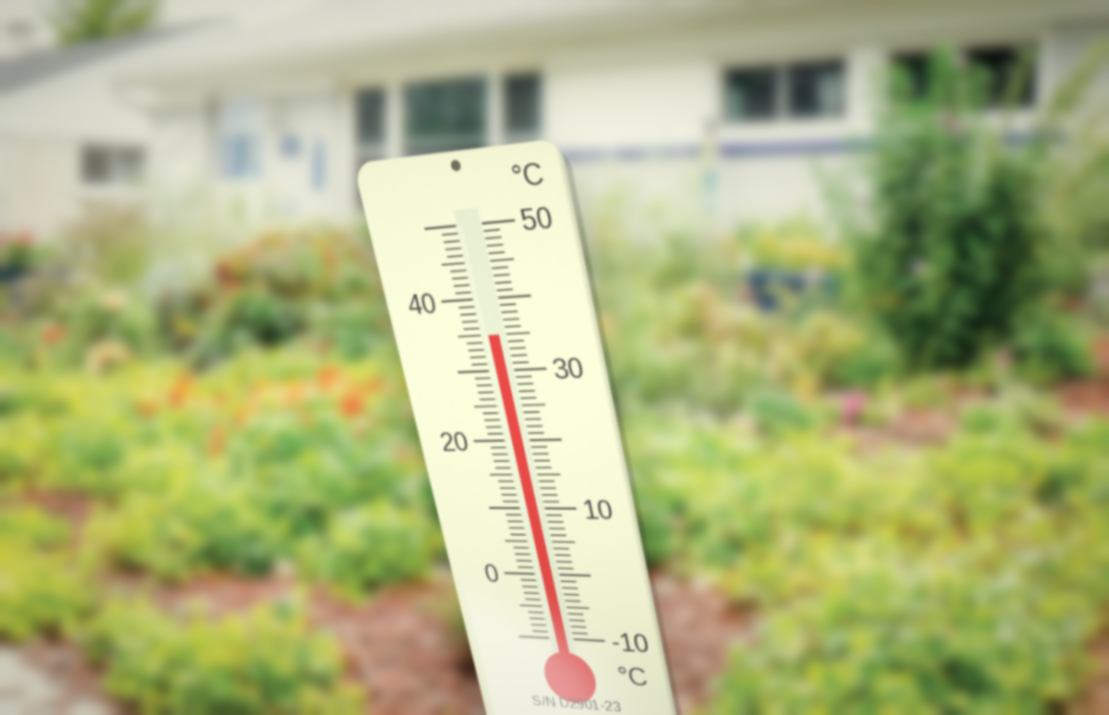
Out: 35,°C
